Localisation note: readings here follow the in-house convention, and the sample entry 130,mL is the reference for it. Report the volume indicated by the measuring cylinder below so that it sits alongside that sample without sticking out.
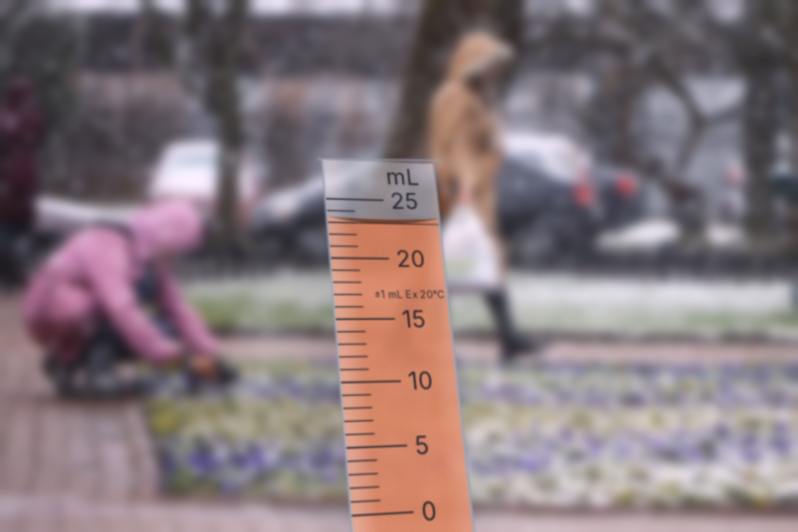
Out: 23,mL
